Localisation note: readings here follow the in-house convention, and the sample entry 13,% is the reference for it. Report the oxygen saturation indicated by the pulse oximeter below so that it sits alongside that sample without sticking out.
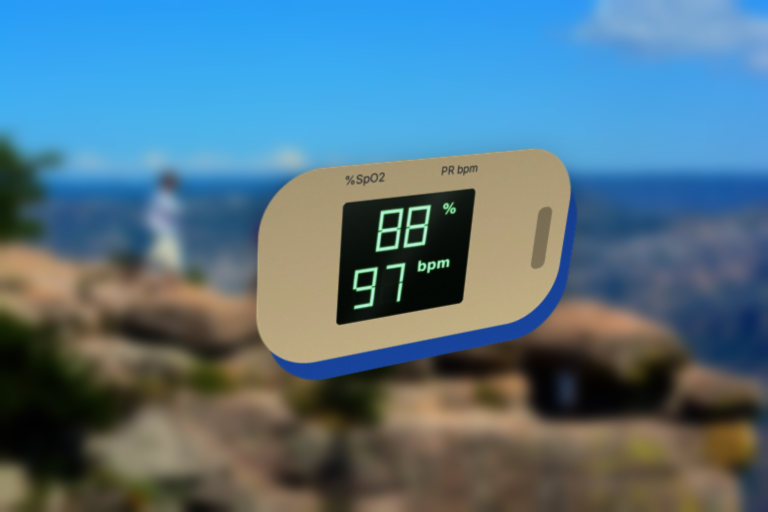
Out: 88,%
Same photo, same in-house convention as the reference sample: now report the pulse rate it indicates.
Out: 97,bpm
